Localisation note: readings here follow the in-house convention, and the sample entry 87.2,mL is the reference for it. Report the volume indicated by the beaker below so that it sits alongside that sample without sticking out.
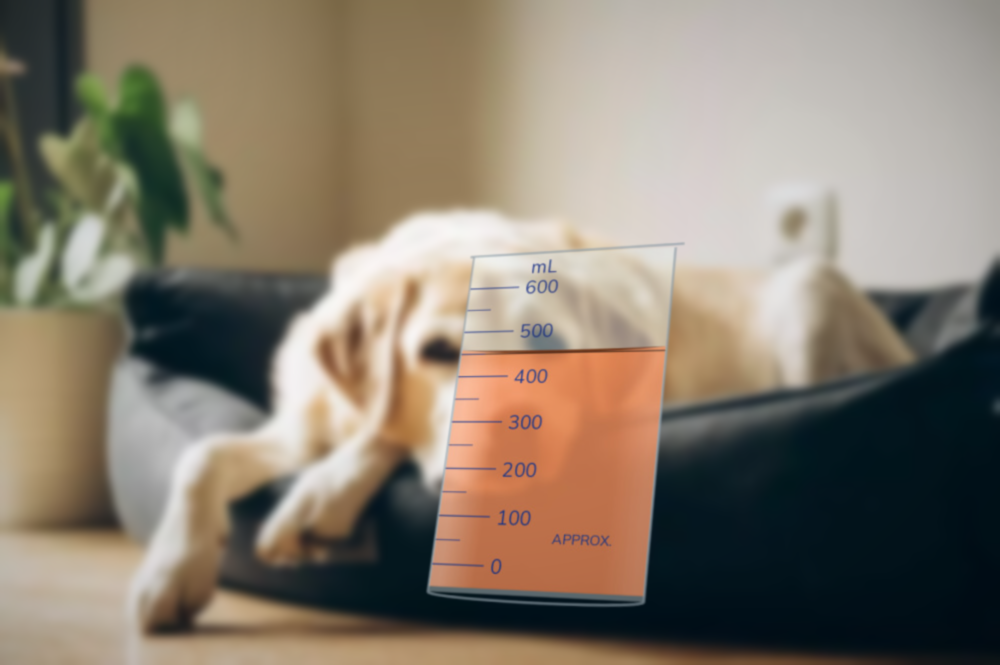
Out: 450,mL
